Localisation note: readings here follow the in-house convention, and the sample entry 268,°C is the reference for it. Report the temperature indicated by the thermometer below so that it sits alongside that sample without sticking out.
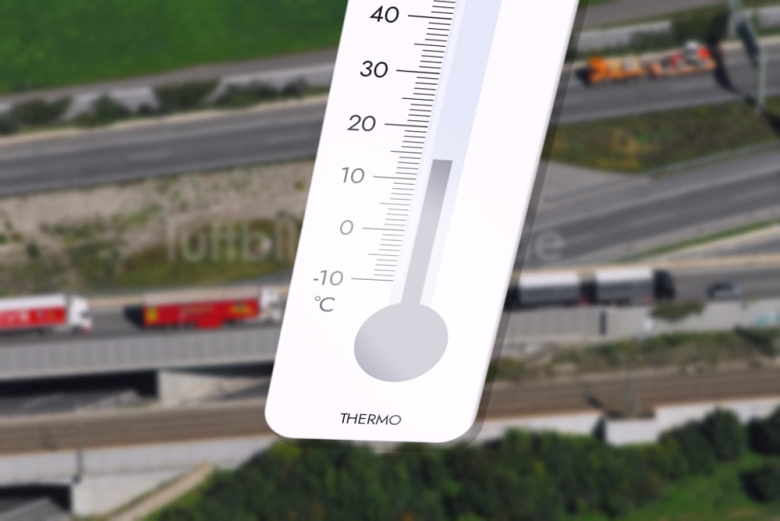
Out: 14,°C
